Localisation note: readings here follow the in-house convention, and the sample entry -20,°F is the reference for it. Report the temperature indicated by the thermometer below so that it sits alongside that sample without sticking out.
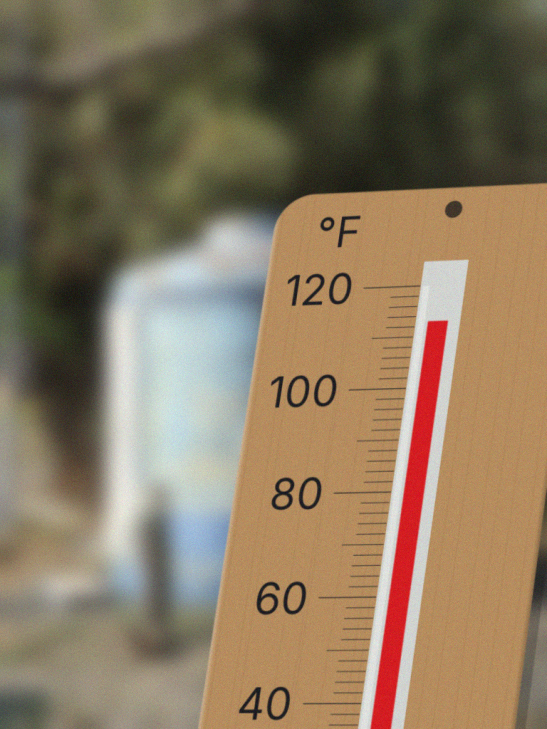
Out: 113,°F
